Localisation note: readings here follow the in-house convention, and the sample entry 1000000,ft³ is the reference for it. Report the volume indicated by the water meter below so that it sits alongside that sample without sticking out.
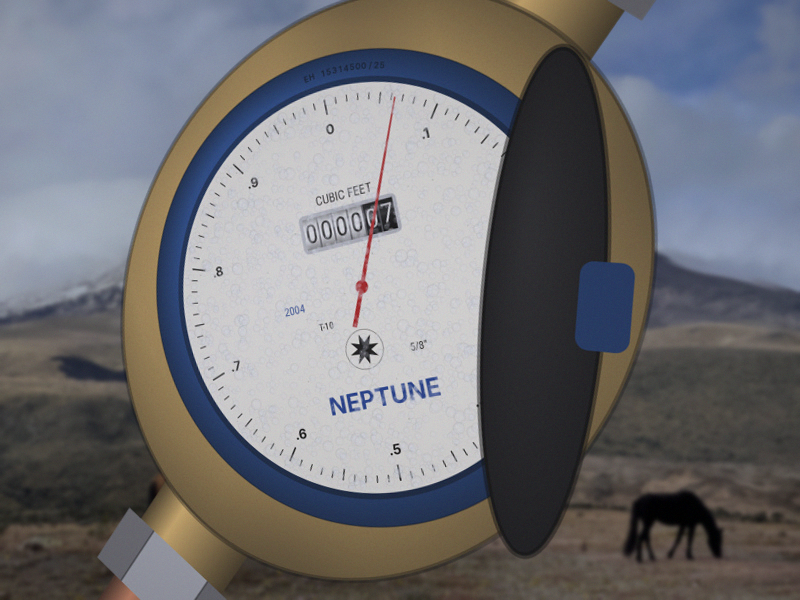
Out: 7.06,ft³
